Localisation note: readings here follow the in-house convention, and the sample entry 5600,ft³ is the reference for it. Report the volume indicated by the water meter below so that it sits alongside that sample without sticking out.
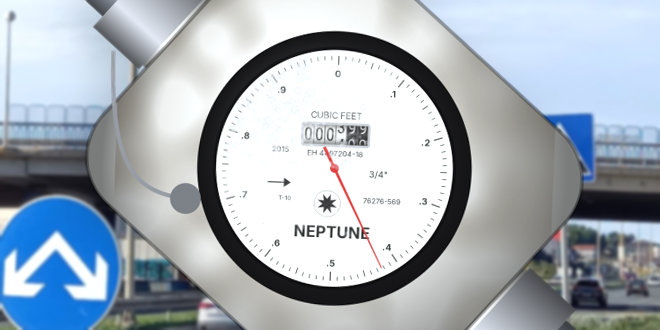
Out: 399.42,ft³
